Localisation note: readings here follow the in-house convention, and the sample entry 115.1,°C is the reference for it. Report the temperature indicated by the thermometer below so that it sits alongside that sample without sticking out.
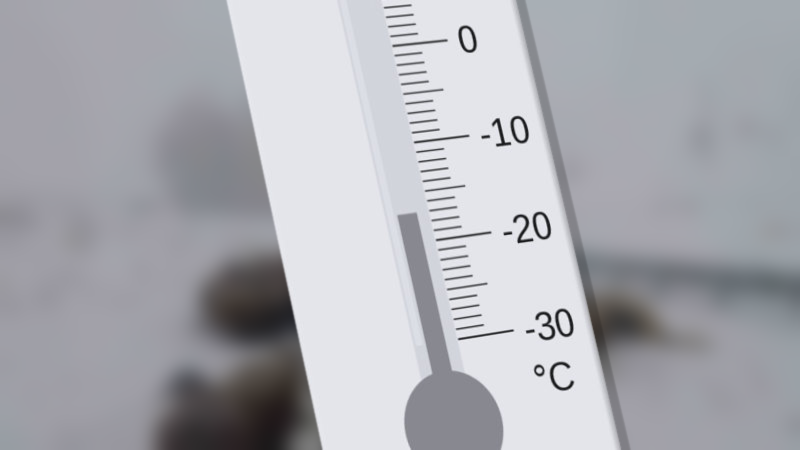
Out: -17,°C
